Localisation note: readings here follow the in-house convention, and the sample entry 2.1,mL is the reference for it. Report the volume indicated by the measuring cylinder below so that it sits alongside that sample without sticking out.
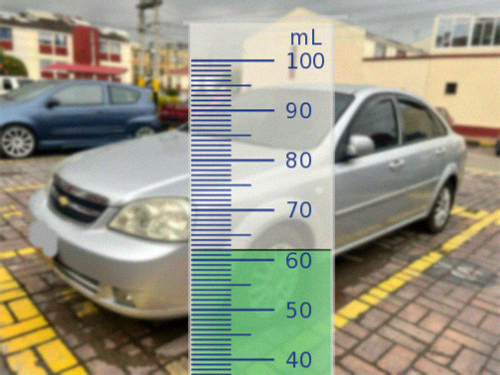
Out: 62,mL
